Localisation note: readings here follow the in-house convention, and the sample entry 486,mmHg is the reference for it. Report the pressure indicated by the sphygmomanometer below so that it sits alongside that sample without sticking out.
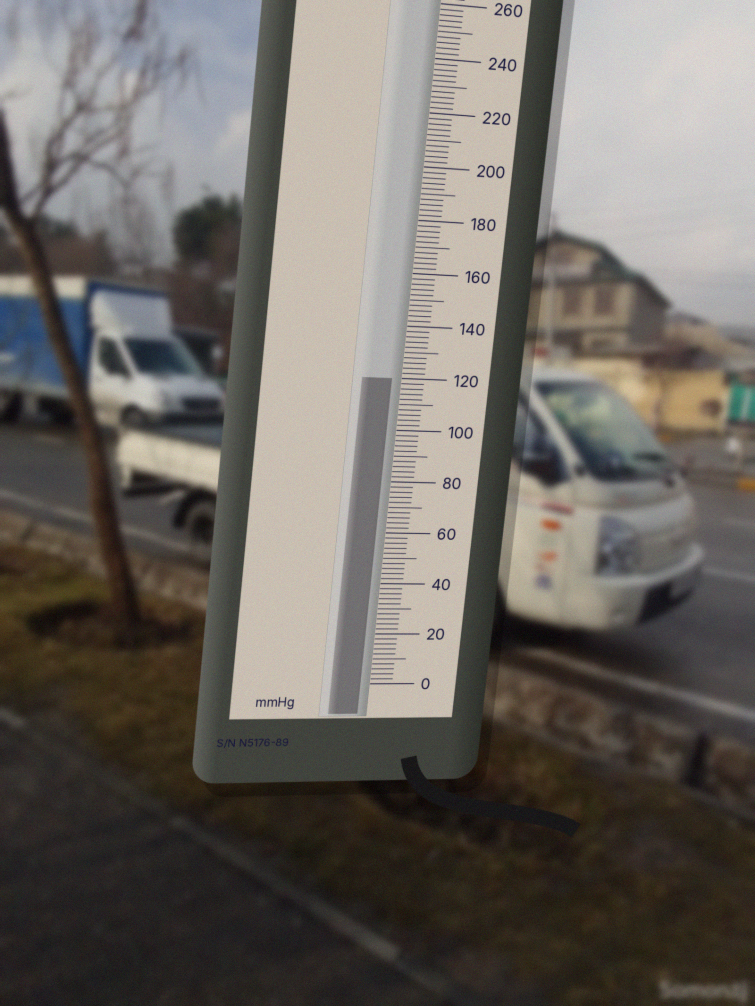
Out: 120,mmHg
